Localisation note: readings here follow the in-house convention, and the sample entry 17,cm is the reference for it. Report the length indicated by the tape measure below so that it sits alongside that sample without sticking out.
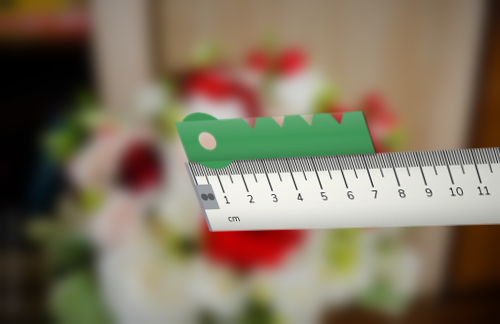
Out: 7.5,cm
